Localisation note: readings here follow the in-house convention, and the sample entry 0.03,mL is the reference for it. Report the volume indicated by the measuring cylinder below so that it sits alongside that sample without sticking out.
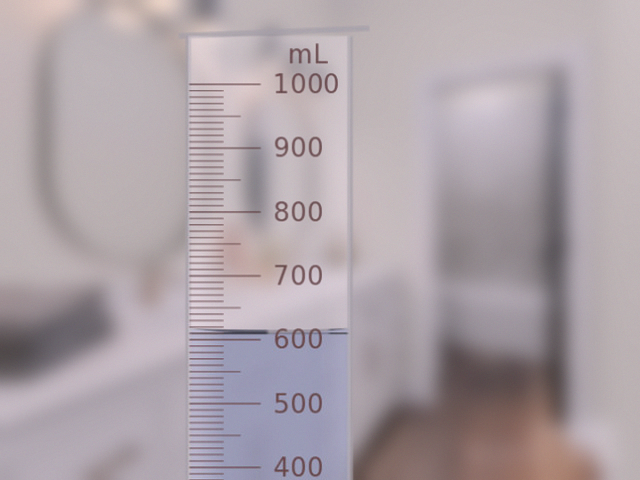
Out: 610,mL
